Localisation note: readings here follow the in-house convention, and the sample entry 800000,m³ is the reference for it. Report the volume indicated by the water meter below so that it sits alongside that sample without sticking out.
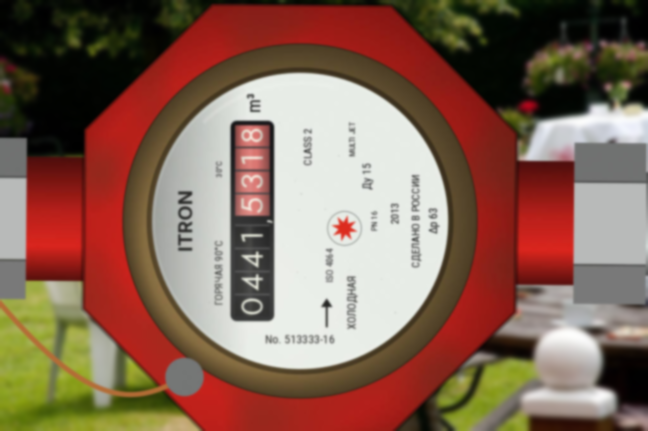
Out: 441.5318,m³
